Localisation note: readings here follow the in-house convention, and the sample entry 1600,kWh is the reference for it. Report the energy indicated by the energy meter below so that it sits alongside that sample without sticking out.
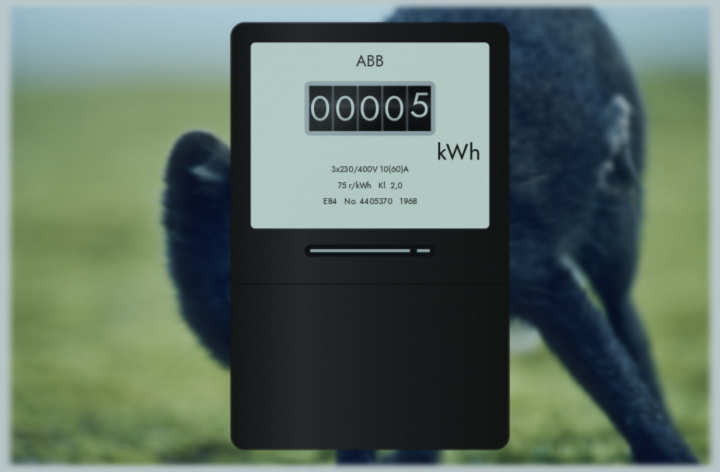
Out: 5,kWh
